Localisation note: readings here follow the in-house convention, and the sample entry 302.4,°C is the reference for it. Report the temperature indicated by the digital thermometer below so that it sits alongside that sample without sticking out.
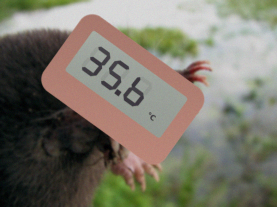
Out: 35.6,°C
